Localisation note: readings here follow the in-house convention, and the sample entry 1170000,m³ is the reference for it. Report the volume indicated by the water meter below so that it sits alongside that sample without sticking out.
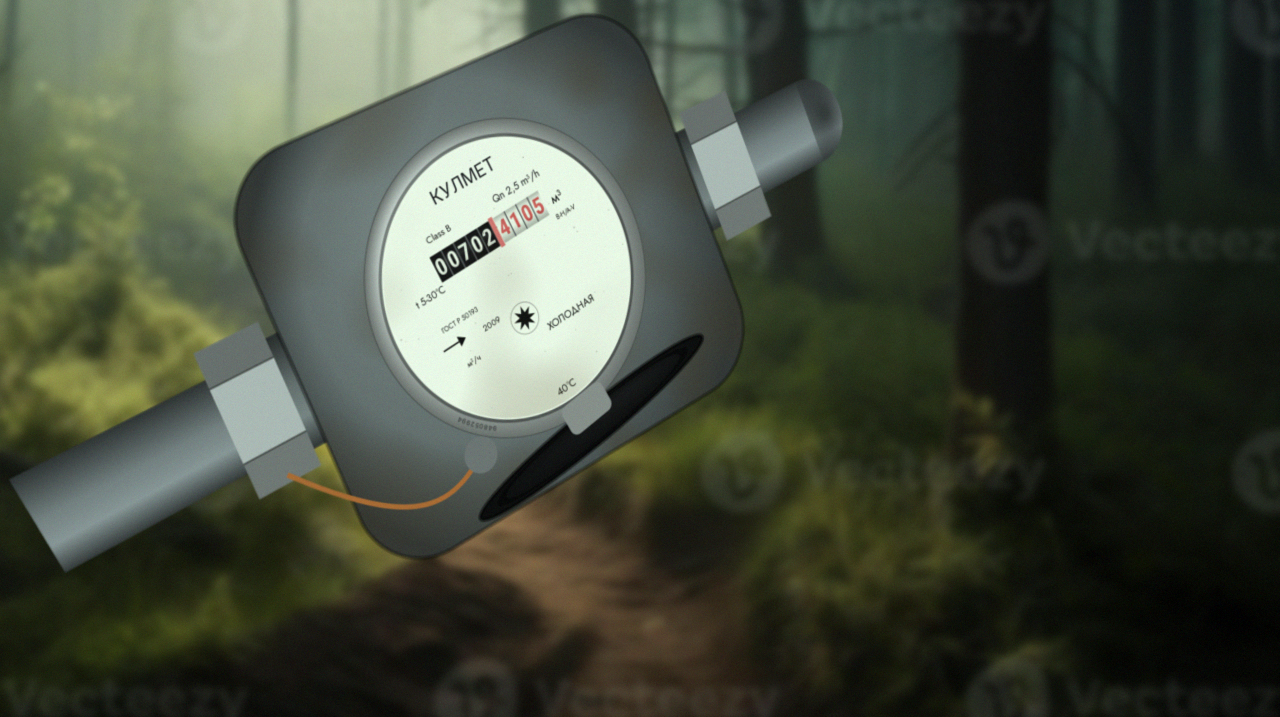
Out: 702.4105,m³
